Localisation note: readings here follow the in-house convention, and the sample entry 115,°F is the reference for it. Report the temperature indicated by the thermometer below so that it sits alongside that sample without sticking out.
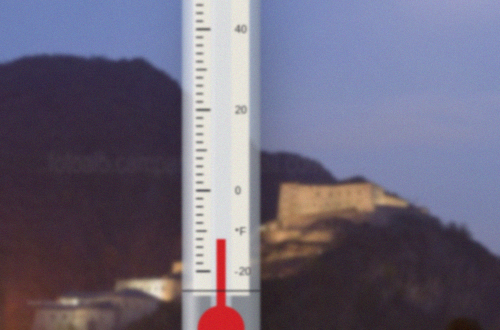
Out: -12,°F
